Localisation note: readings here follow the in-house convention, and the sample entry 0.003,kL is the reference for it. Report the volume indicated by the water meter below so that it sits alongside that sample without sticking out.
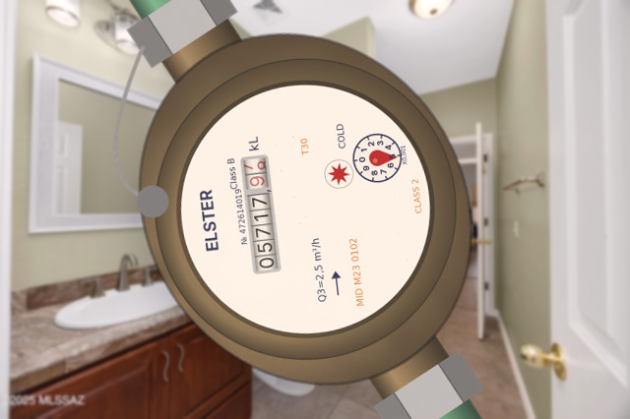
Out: 5717.975,kL
